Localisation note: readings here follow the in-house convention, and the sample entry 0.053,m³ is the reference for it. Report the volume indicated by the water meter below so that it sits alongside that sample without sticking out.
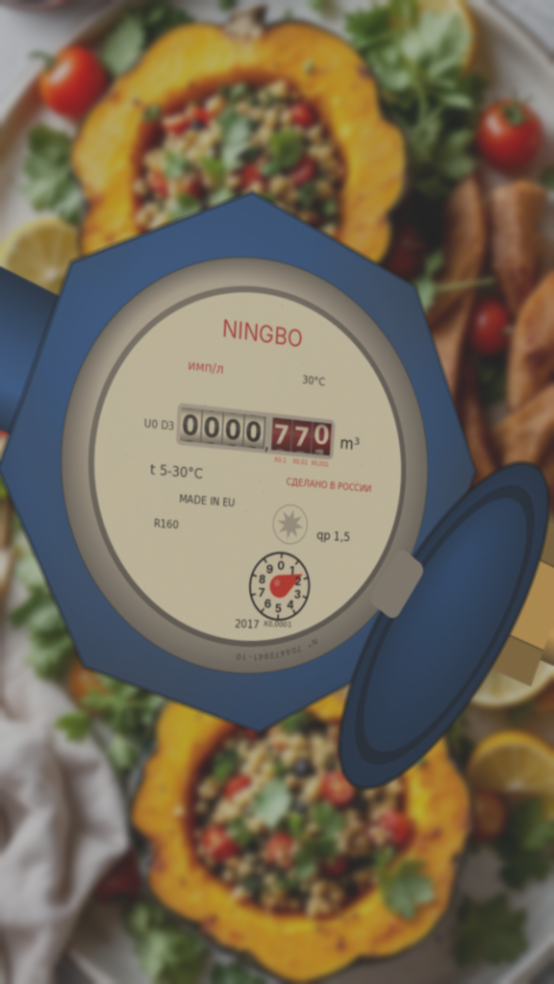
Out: 0.7701,m³
